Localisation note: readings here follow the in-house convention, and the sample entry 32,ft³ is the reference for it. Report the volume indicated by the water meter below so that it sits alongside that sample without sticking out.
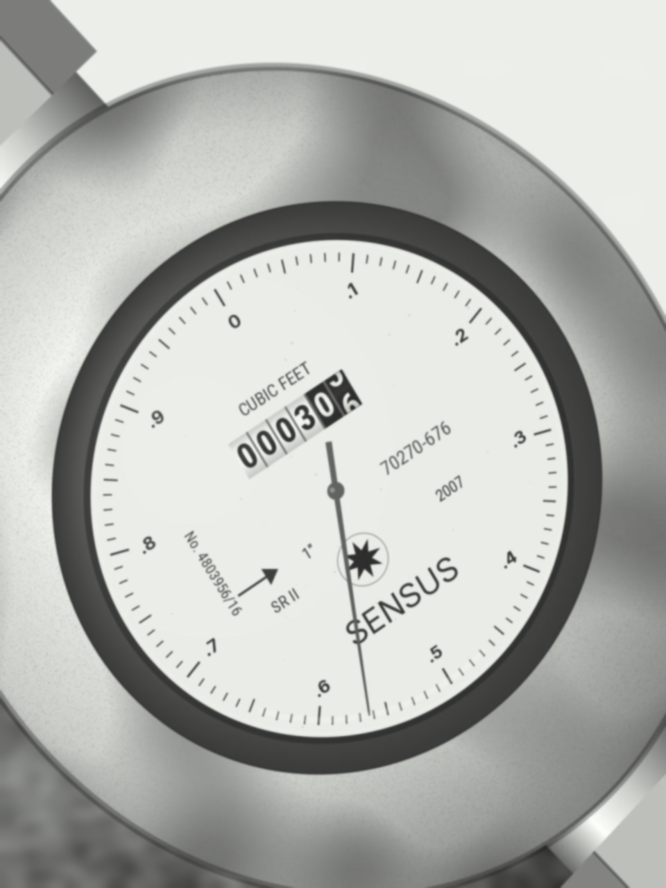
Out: 305.56,ft³
